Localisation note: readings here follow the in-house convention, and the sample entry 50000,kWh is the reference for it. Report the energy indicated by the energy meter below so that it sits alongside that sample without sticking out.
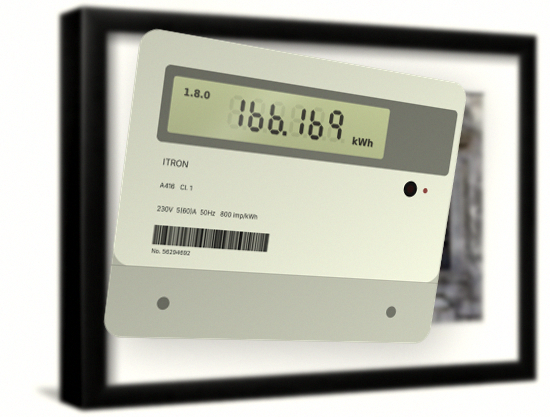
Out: 166.169,kWh
